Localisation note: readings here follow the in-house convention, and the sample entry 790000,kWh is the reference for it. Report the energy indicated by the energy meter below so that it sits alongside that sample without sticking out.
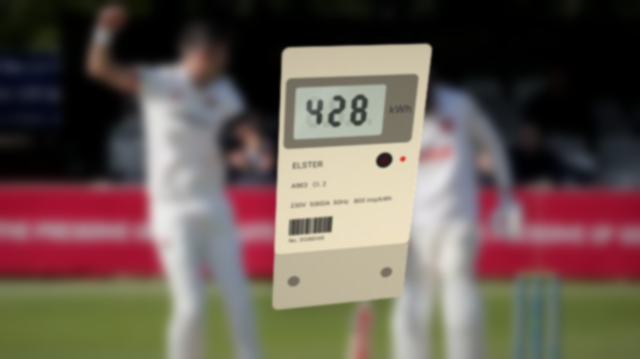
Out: 428,kWh
